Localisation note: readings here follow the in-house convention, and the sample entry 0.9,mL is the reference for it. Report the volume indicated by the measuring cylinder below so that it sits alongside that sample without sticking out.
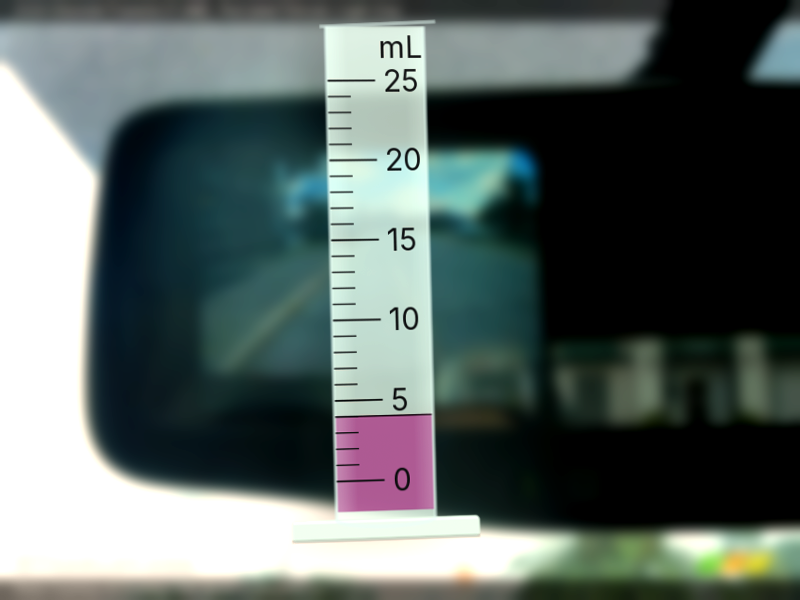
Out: 4,mL
